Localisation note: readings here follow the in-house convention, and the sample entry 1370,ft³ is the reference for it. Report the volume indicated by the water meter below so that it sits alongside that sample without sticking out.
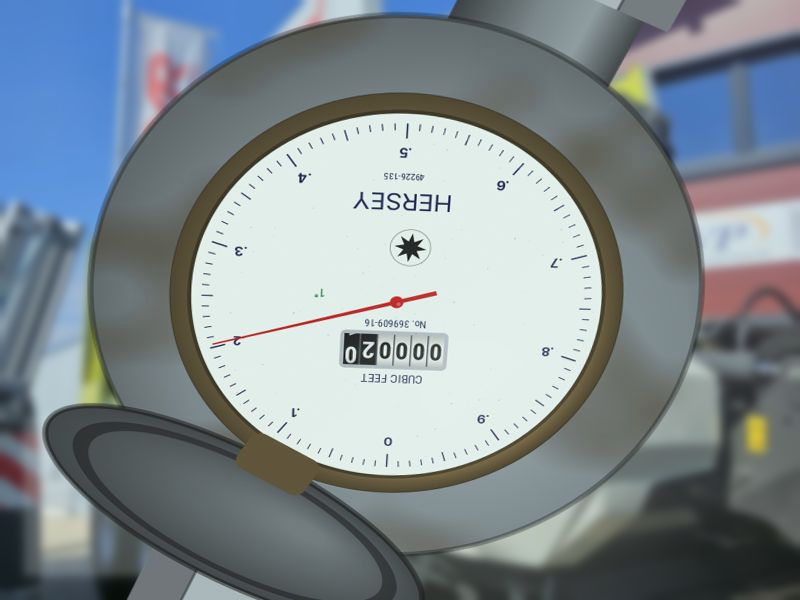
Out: 20.20,ft³
